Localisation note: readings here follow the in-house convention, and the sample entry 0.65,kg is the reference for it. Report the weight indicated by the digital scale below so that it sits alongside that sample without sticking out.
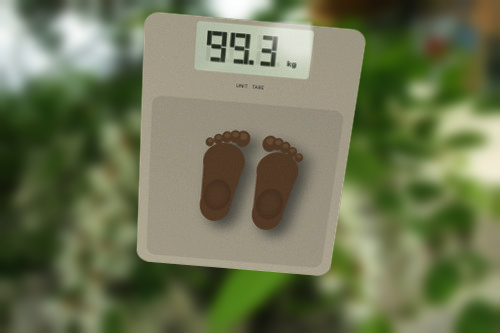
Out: 99.3,kg
